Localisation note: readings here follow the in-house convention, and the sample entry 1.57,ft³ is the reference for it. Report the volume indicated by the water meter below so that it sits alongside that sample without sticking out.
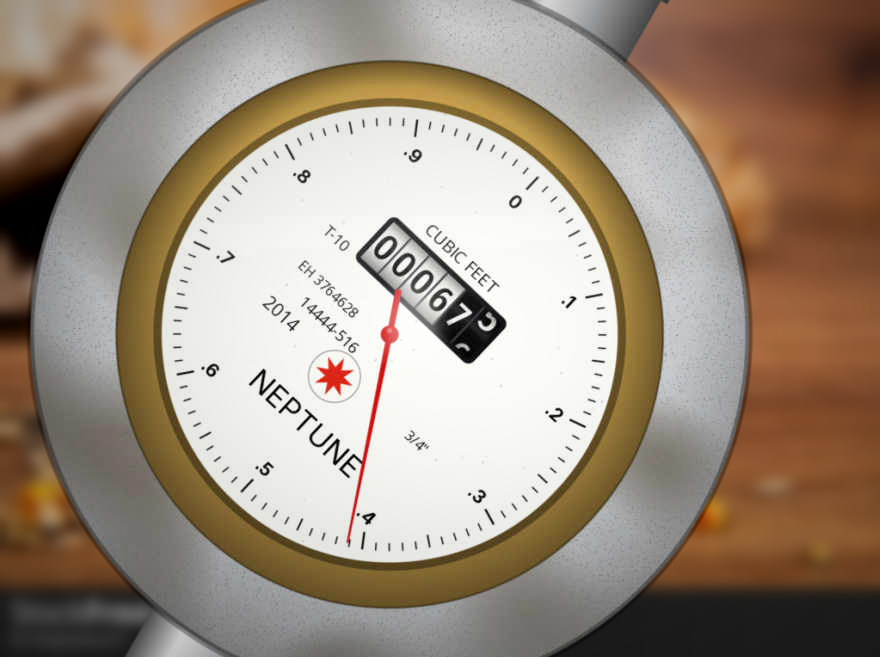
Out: 675.41,ft³
